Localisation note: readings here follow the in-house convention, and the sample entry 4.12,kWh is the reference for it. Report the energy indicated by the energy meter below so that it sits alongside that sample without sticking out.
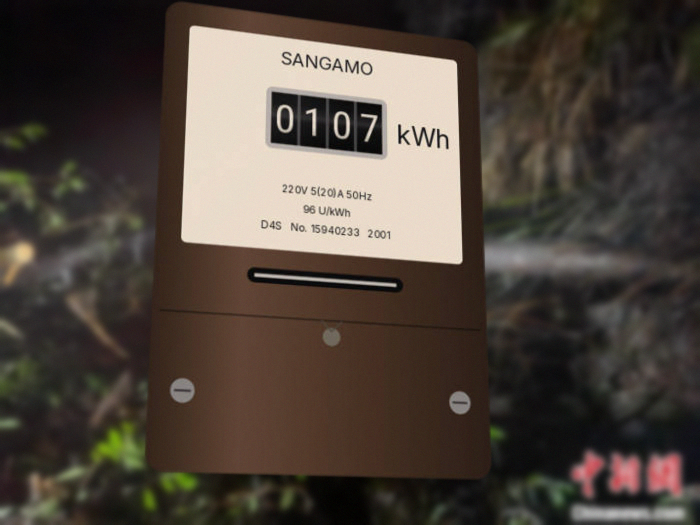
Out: 107,kWh
